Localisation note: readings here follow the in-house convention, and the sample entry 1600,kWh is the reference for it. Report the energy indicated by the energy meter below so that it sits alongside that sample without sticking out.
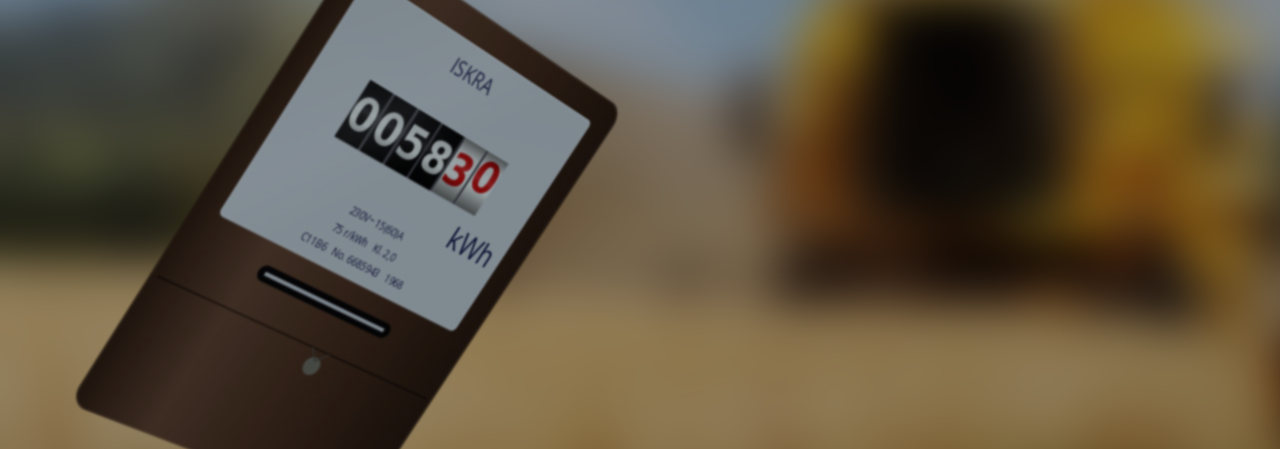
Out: 58.30,kWh
